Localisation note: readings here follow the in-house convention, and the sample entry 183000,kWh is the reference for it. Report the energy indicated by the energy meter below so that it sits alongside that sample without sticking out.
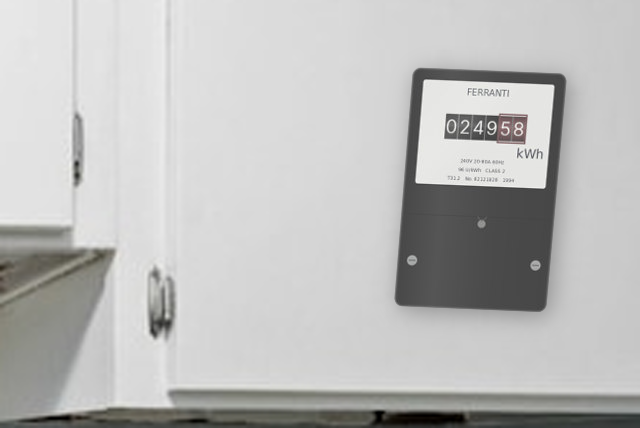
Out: 249.58,kWh
